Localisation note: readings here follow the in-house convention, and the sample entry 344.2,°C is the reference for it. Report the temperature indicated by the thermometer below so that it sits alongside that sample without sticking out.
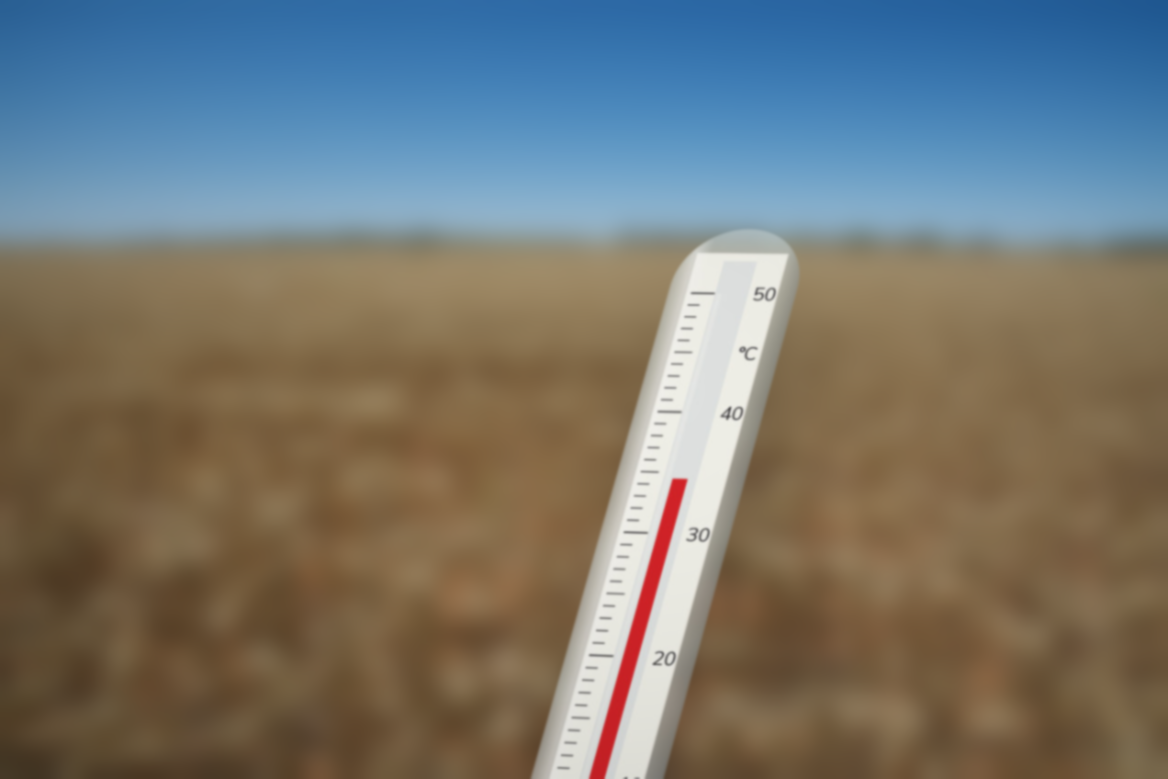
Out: 34.5,°C
